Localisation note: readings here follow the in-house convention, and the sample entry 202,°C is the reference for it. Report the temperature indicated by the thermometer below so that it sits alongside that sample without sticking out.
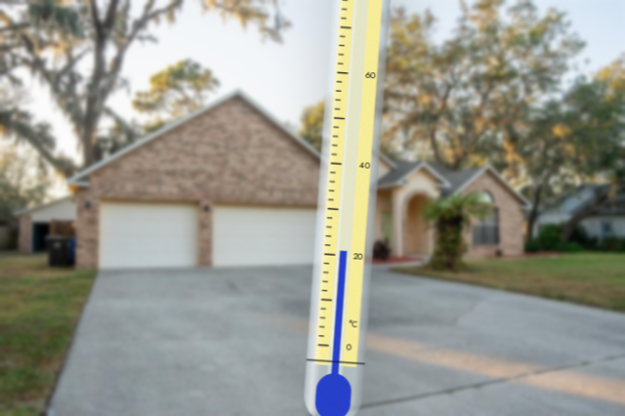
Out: 21,°C
